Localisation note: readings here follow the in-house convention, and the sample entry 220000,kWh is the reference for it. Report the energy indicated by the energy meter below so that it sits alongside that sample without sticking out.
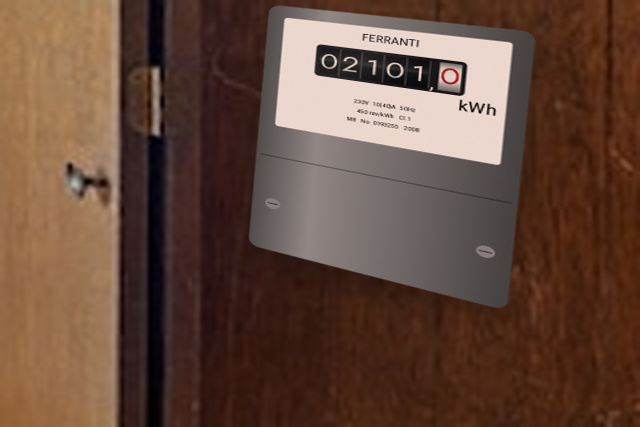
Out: 2101.0,kWh
